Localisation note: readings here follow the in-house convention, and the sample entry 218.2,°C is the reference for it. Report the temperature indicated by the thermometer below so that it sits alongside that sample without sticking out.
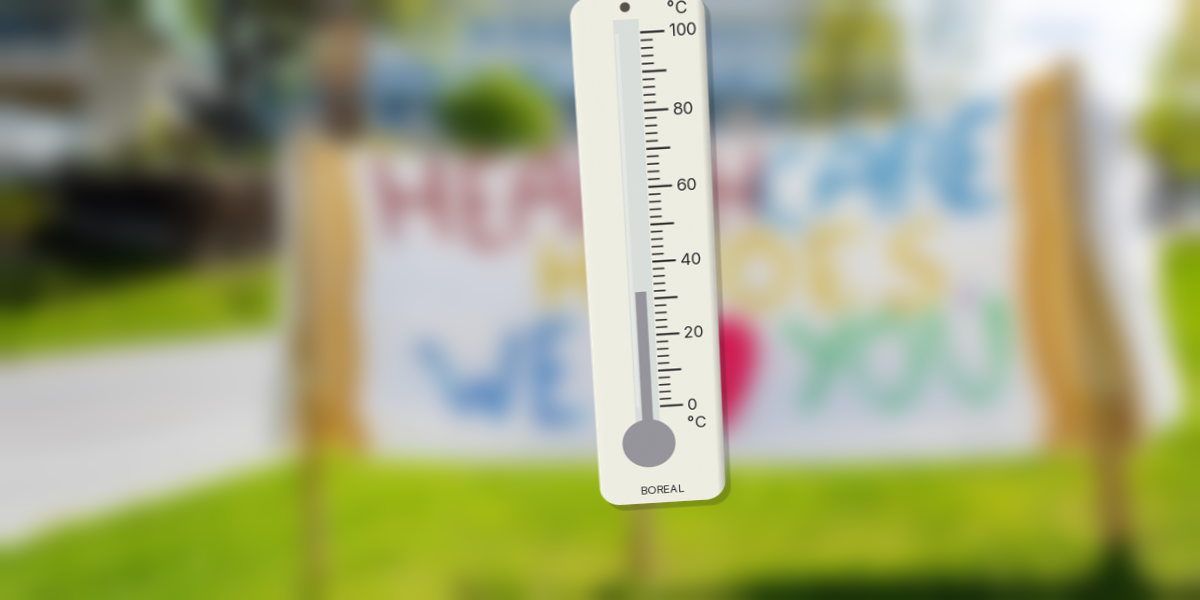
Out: 32,°C
